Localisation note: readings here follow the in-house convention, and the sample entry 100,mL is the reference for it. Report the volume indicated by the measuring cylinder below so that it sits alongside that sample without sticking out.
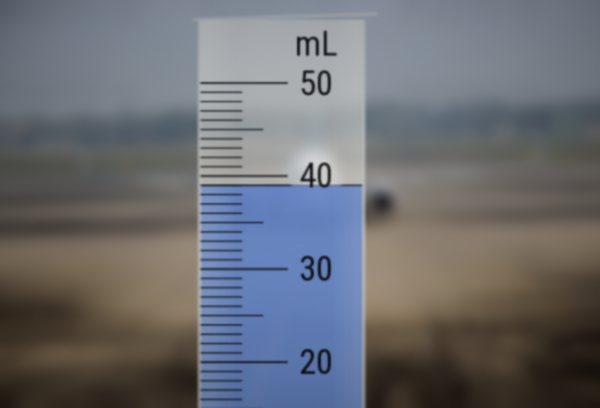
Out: 39,mL
